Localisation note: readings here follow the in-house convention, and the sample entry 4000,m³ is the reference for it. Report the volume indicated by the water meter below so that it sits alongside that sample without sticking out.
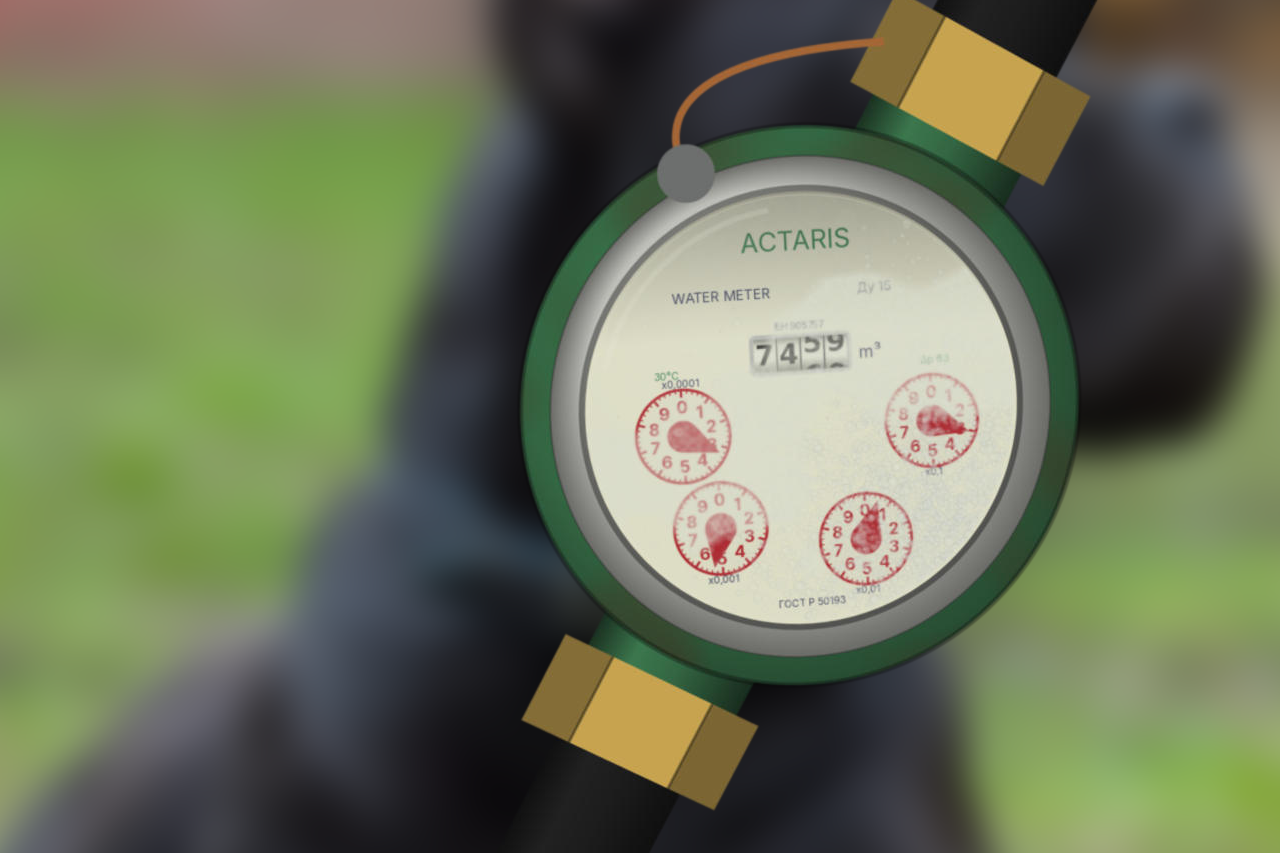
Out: 7459.3053,m³
